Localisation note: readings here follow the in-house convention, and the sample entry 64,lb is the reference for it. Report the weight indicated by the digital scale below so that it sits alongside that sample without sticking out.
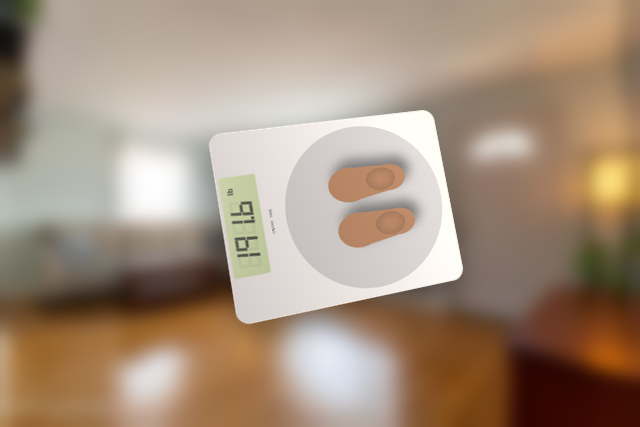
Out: 191.6,lb
